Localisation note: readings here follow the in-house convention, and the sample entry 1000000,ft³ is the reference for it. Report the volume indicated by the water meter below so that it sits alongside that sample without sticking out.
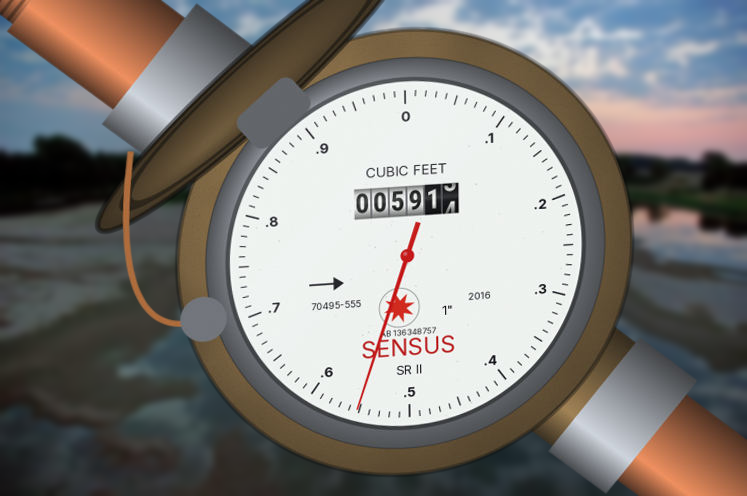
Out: 5913.55,ft³
